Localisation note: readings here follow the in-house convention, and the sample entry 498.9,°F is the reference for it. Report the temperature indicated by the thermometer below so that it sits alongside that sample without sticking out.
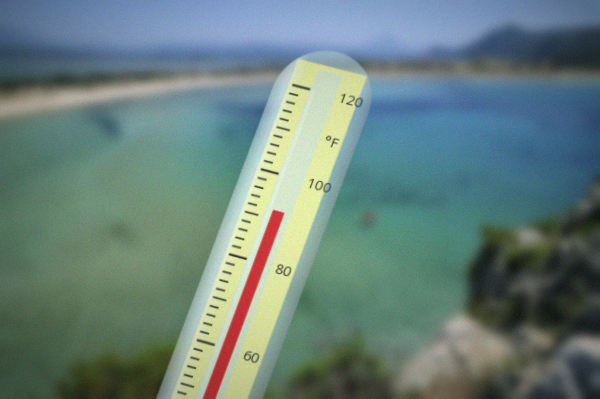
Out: 92,°F
